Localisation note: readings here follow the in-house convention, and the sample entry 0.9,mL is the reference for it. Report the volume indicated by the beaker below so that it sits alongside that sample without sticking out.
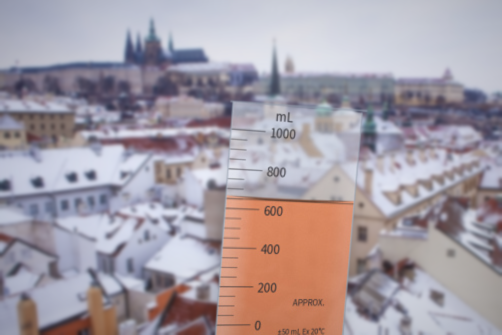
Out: 650,mL
